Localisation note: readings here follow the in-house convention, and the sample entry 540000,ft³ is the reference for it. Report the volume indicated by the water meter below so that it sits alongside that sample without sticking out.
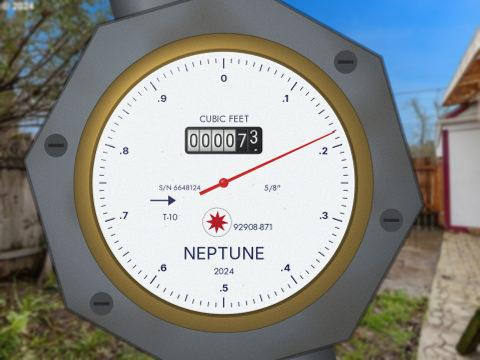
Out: 73.18,ft³
